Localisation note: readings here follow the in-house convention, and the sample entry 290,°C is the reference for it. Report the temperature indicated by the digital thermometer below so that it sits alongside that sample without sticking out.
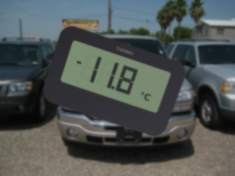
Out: -11.8,°C
